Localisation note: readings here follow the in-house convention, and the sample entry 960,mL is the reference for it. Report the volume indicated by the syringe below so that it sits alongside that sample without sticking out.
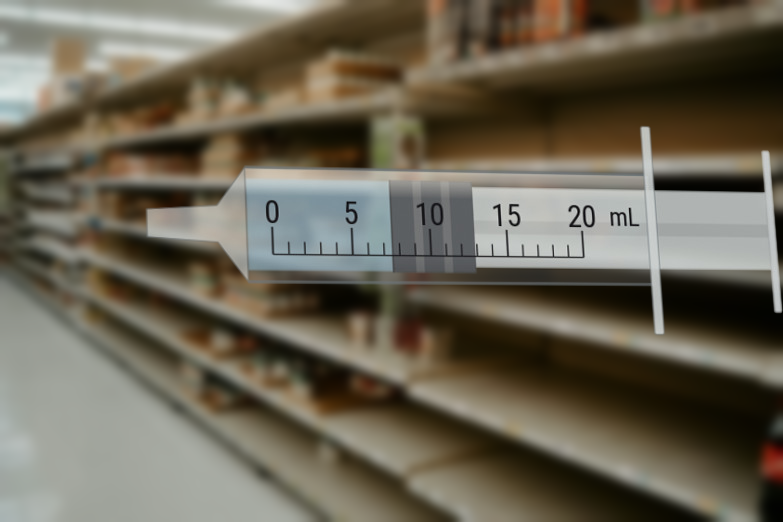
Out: 7.5,mL
